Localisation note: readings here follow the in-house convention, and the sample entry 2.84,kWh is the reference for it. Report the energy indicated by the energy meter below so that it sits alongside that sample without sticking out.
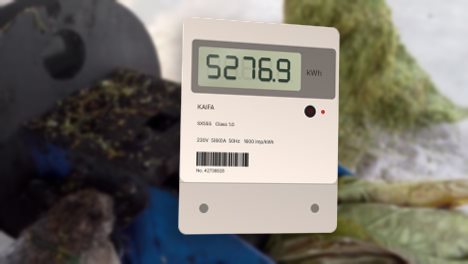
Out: 5276.9,kWh
